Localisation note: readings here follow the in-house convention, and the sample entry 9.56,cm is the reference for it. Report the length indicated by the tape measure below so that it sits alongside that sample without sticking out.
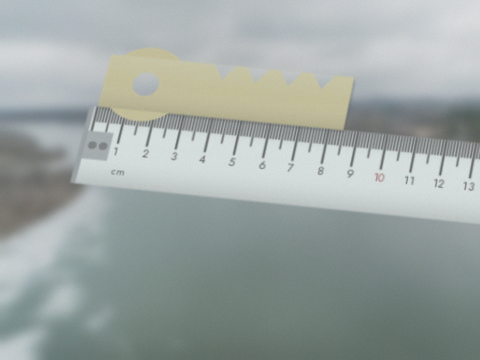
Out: 8.5,cm
